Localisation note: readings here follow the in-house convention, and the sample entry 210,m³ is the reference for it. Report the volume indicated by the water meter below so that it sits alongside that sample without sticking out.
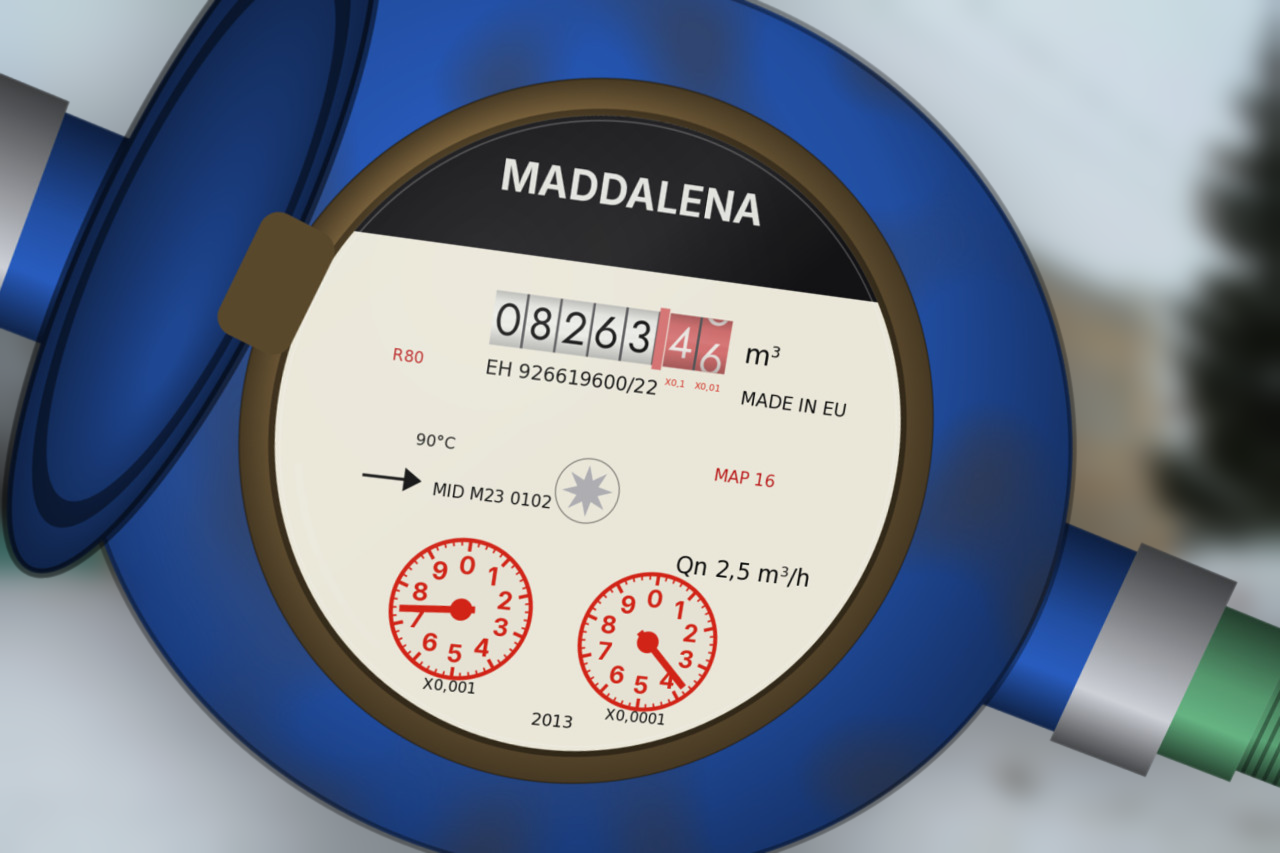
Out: 8263.4573,m³
